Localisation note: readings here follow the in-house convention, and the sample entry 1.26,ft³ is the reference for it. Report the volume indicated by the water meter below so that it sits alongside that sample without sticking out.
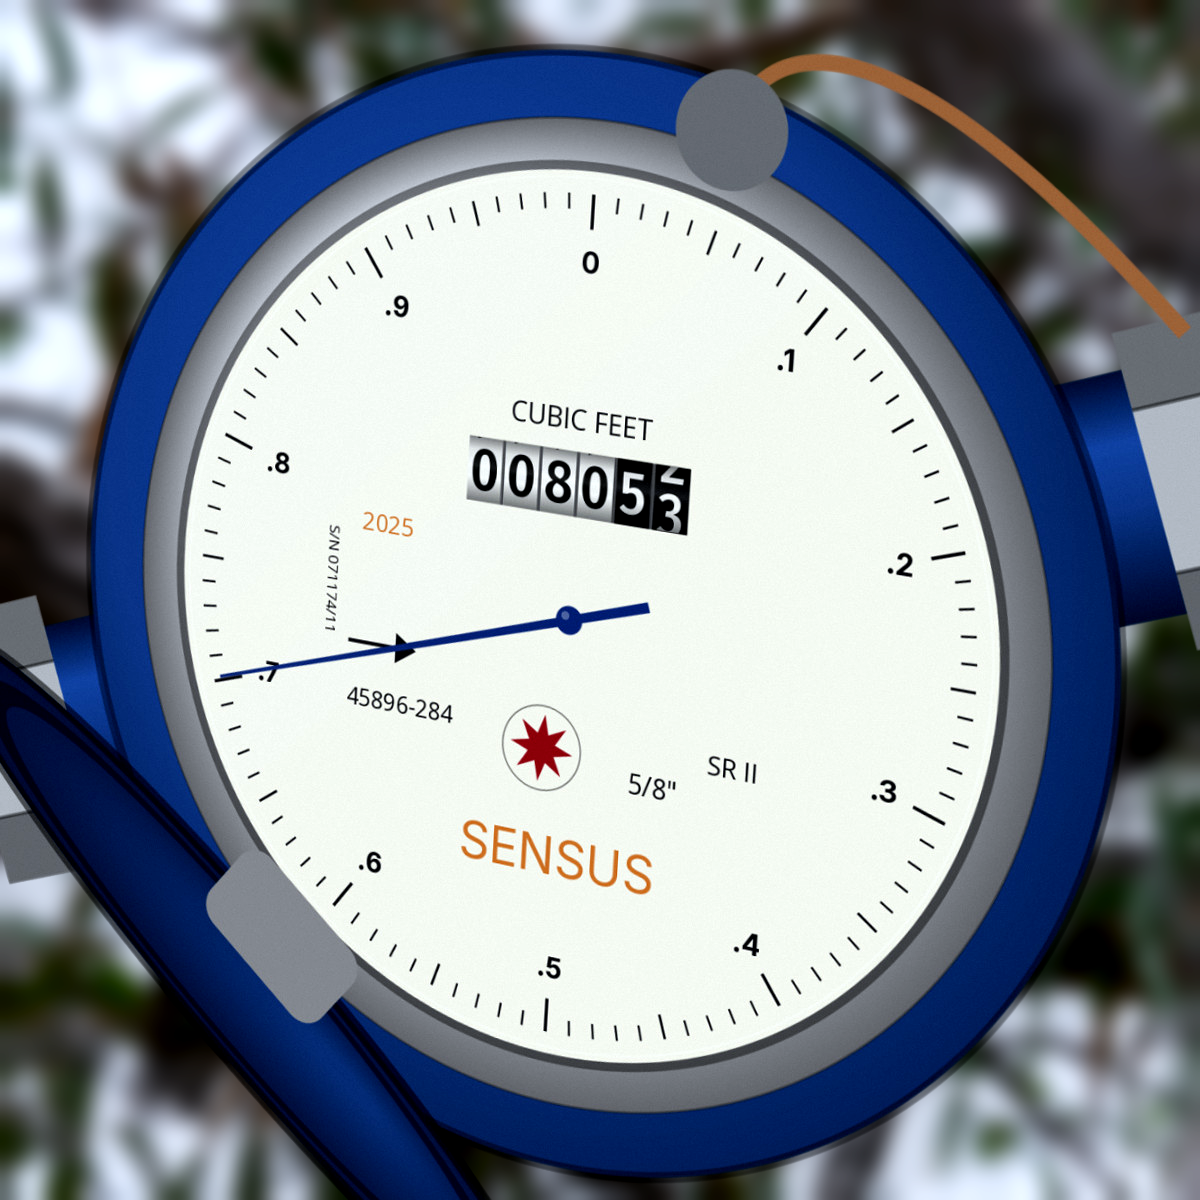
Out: 8052.70,ft³
